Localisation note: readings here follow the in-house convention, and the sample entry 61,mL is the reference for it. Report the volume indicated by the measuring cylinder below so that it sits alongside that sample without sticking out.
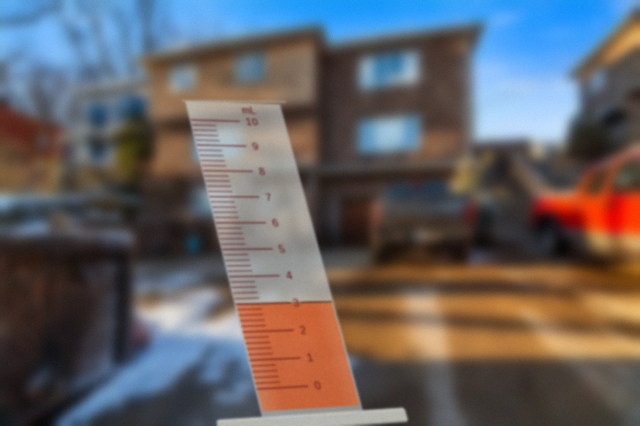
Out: 3,mL
